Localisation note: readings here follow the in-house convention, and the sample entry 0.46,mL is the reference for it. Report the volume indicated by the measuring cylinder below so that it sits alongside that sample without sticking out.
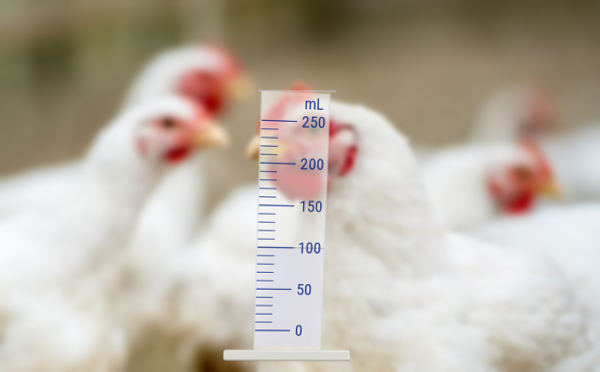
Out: 100,mL
